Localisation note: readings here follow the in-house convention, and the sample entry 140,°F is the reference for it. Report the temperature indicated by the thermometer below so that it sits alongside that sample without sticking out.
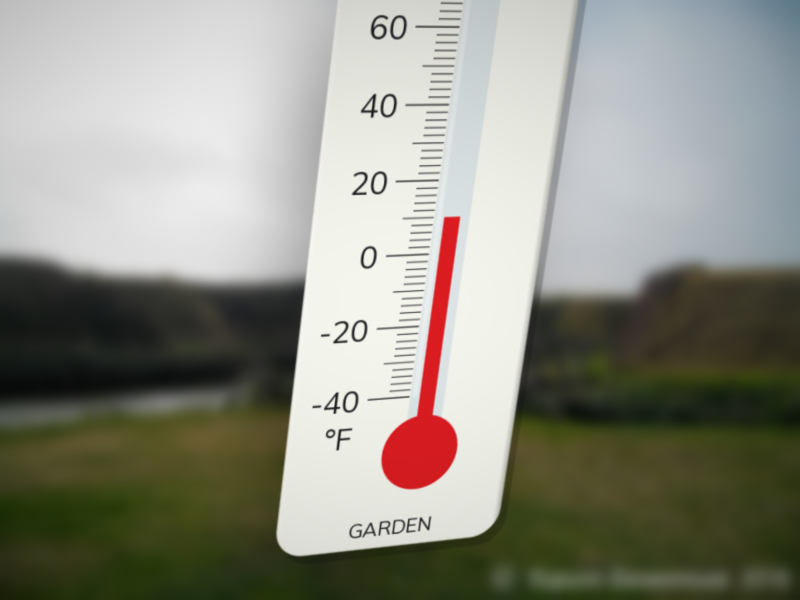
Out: 10,°F
